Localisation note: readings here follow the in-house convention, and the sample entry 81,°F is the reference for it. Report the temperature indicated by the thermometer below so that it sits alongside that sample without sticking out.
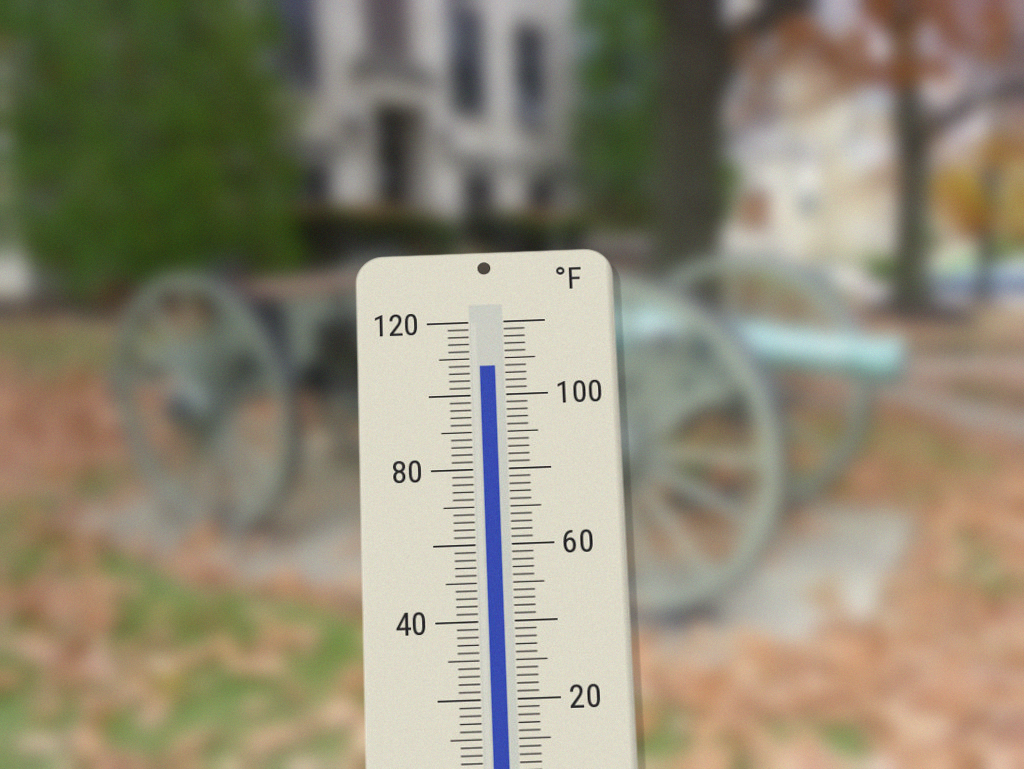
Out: 108,°F
